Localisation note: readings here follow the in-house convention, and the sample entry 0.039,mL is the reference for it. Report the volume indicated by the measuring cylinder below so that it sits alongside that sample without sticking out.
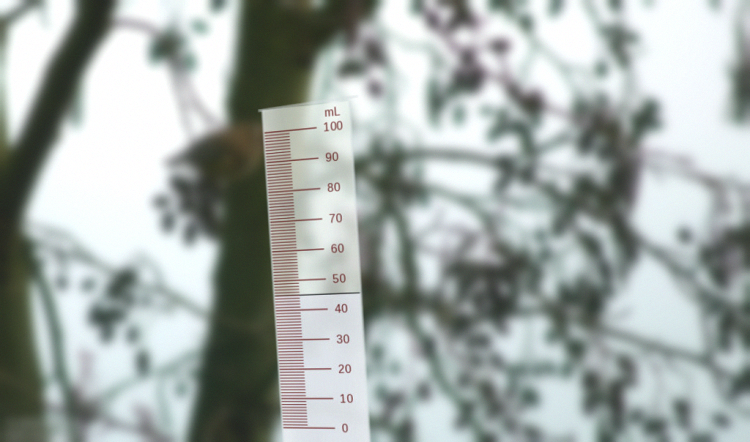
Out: 45,mL
